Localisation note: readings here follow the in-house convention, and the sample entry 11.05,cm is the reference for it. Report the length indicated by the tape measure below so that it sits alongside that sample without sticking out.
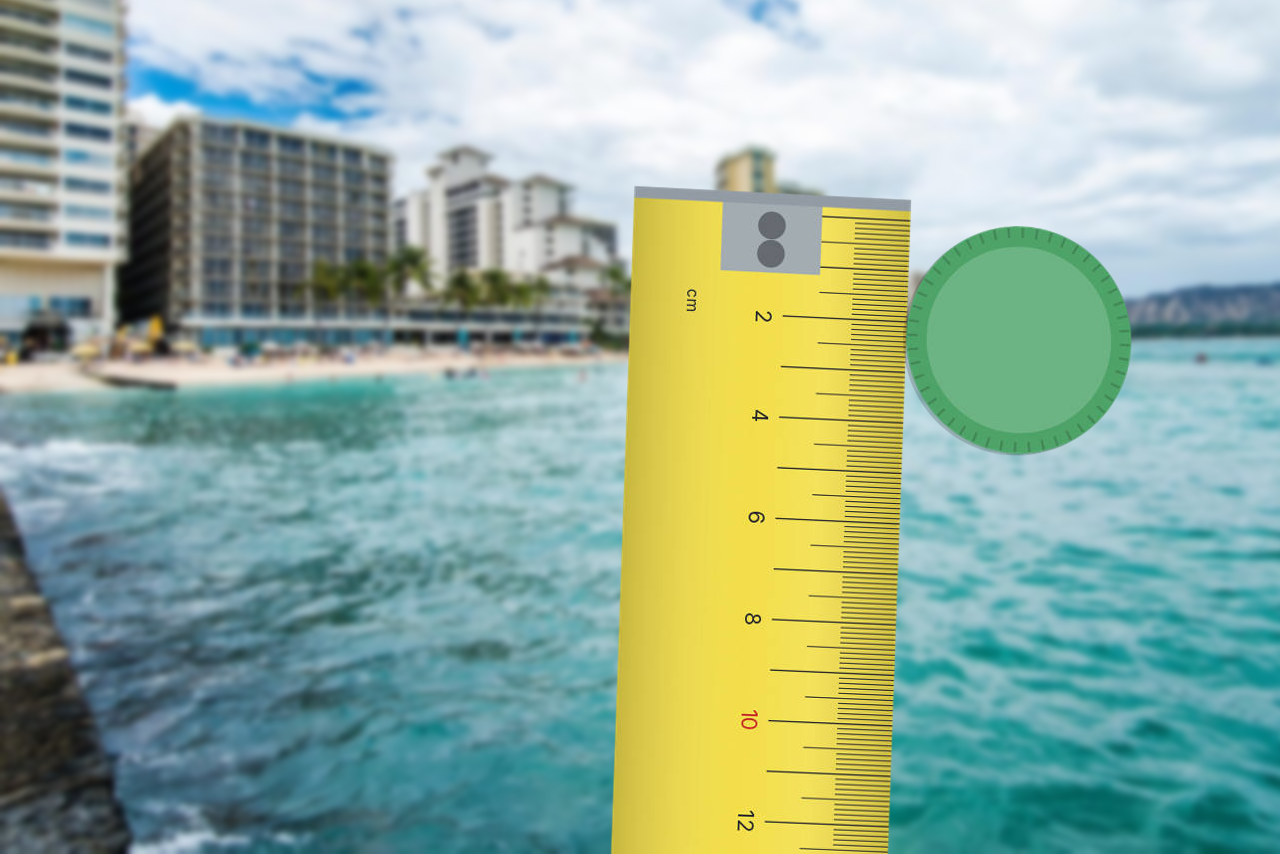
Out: 4.5,cm
